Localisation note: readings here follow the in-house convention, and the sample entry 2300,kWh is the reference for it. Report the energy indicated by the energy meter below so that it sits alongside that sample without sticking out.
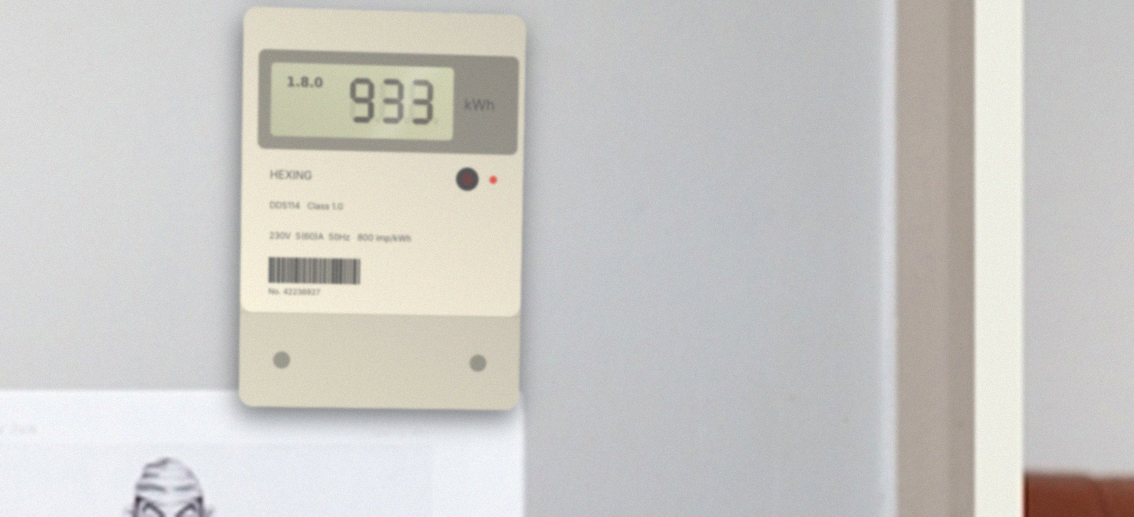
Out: 933,kWh
